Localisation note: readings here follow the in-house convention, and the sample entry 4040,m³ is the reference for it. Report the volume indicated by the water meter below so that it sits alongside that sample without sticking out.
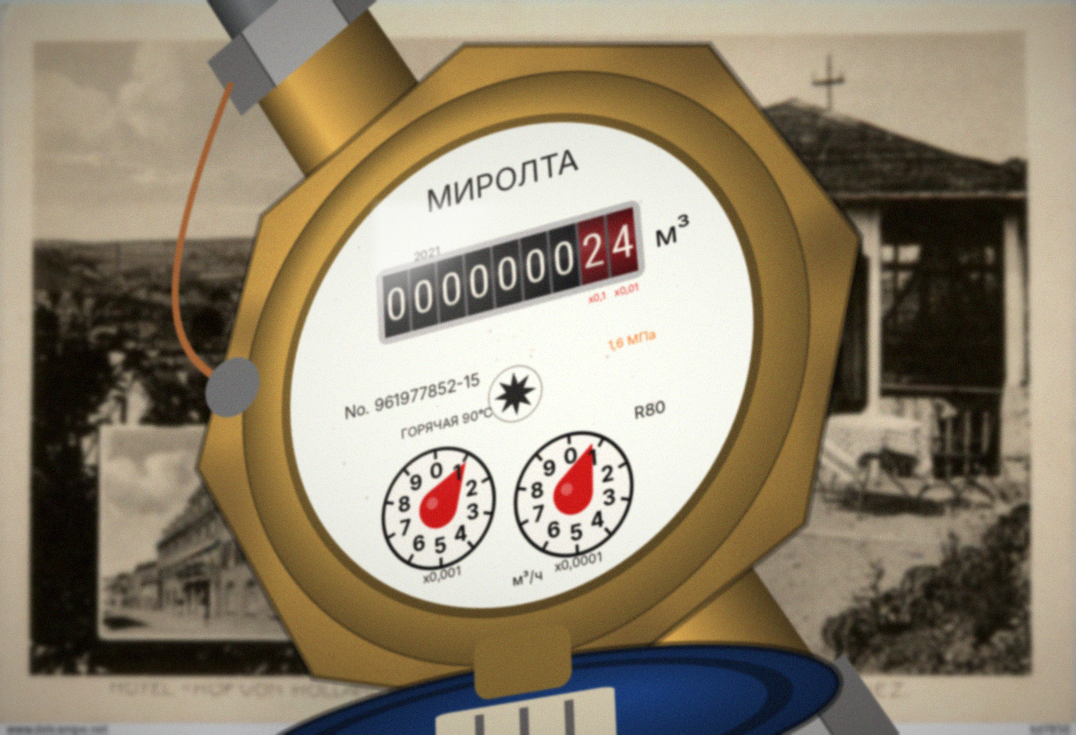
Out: 0.2410,m³
